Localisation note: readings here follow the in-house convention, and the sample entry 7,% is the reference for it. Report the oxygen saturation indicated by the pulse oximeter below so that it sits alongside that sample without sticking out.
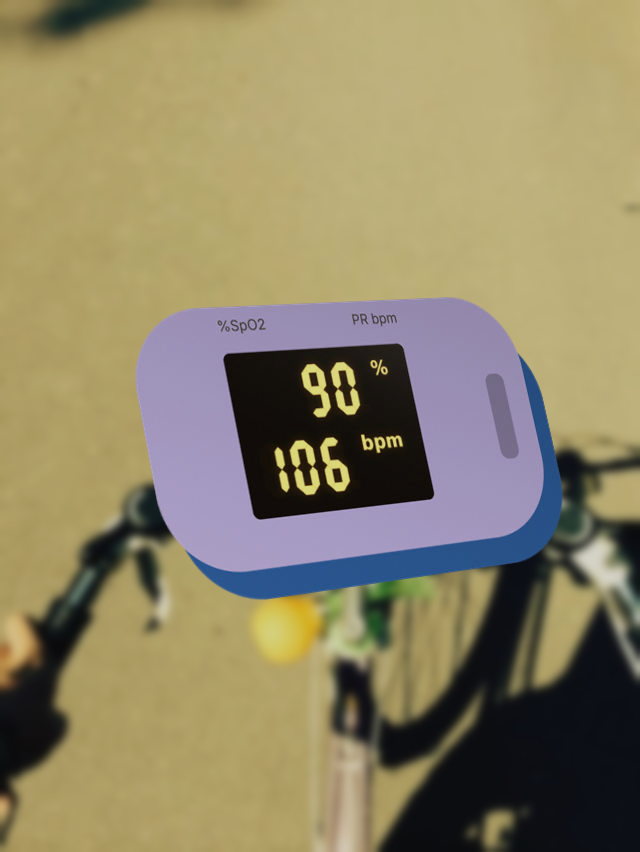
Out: 90,%
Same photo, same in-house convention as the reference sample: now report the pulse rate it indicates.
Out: 106,bpm
